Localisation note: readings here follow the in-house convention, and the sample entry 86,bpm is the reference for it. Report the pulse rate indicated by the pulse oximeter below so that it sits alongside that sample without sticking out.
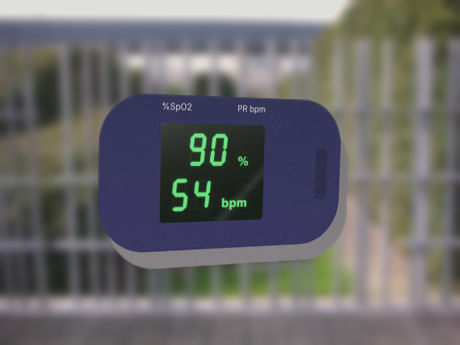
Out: 54,bpm
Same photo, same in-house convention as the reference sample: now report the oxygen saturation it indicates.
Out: 90,%
